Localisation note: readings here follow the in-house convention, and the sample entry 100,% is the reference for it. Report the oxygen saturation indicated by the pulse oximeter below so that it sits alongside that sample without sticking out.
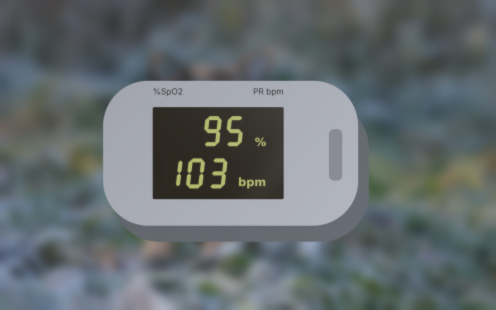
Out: 95,%
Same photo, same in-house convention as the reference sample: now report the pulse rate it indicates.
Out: 103,bpm
